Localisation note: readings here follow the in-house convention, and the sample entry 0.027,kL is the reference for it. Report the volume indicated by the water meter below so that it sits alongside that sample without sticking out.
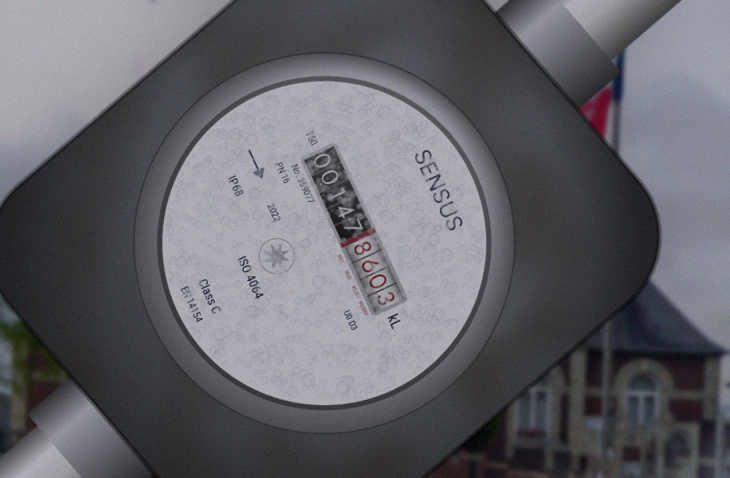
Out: 147.8603,kL
